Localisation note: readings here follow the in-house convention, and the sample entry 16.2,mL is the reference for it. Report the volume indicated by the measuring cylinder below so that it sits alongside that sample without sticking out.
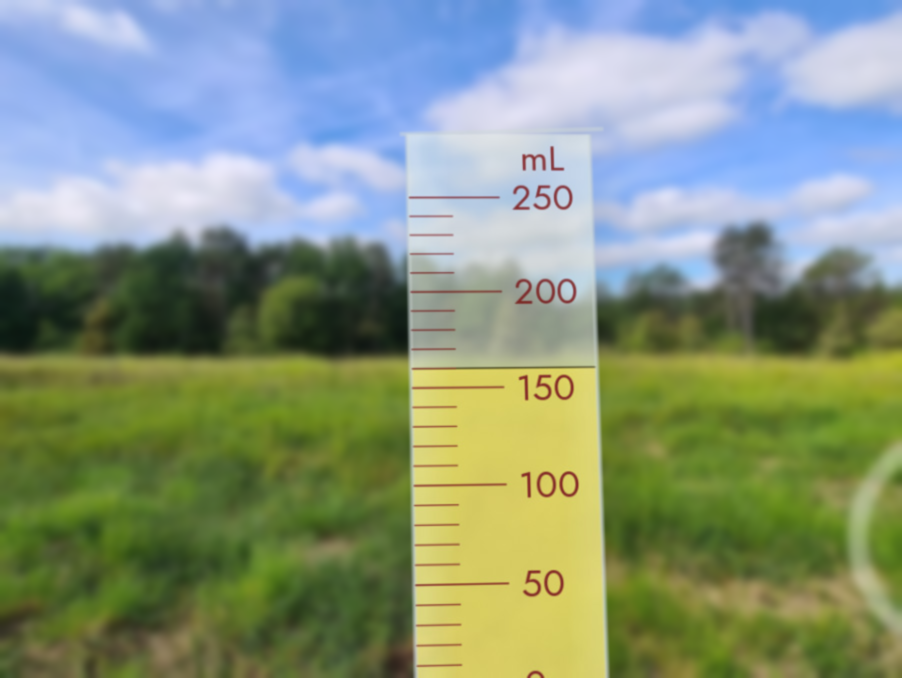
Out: 160,mL
